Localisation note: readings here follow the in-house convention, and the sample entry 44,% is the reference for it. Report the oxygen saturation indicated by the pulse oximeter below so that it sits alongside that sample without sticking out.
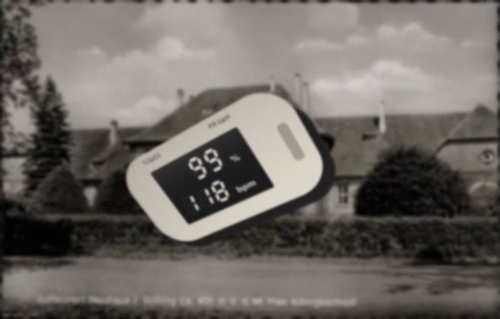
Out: 99,%
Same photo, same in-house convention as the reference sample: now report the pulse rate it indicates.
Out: 118,bpm
